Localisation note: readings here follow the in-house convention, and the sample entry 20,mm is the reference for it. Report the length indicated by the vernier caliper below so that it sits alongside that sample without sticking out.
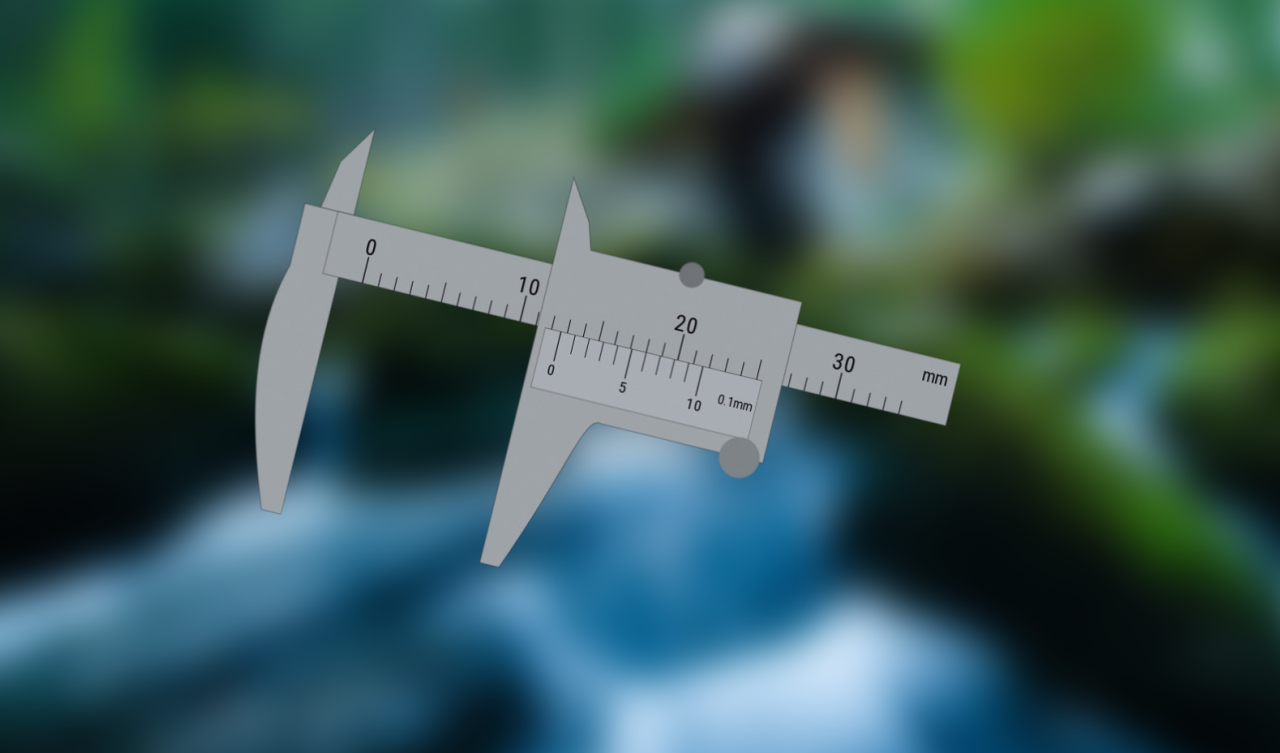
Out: 12.6,mm
